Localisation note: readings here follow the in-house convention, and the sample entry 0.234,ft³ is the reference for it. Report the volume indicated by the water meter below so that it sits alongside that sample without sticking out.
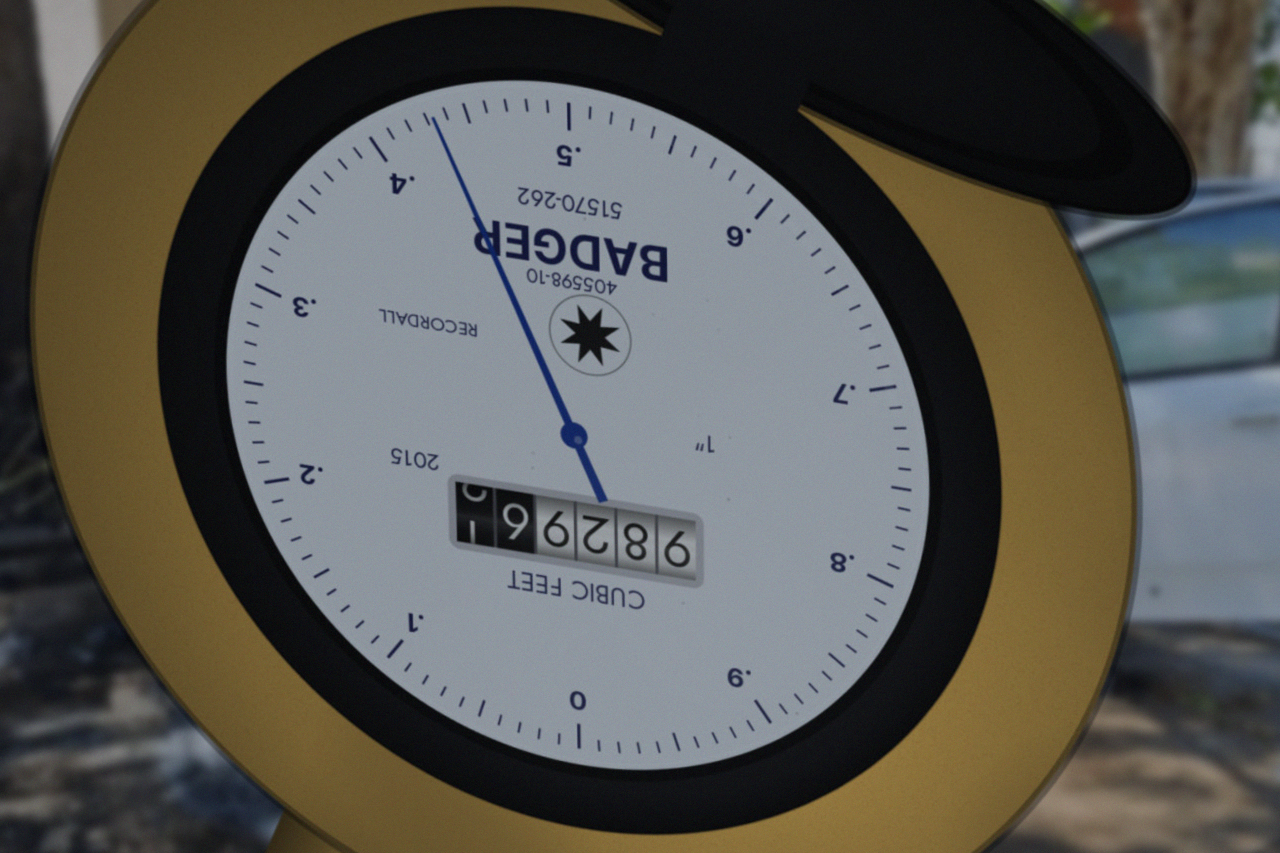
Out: 982961.43,ft³
